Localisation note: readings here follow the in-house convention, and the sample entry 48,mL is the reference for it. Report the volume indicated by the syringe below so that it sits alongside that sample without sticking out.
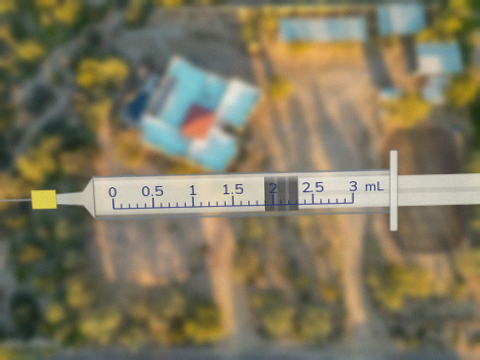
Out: 1.9,mL
